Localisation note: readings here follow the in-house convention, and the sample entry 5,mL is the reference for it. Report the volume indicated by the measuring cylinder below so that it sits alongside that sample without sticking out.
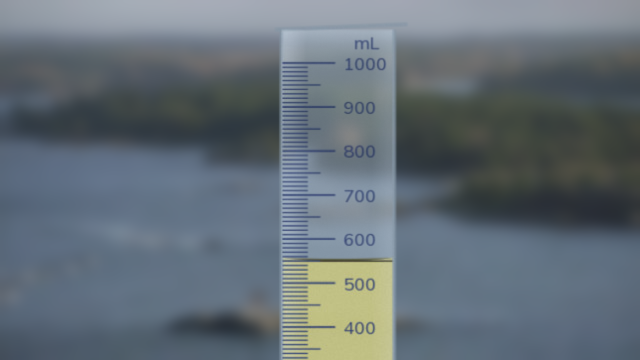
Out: 550,mL
